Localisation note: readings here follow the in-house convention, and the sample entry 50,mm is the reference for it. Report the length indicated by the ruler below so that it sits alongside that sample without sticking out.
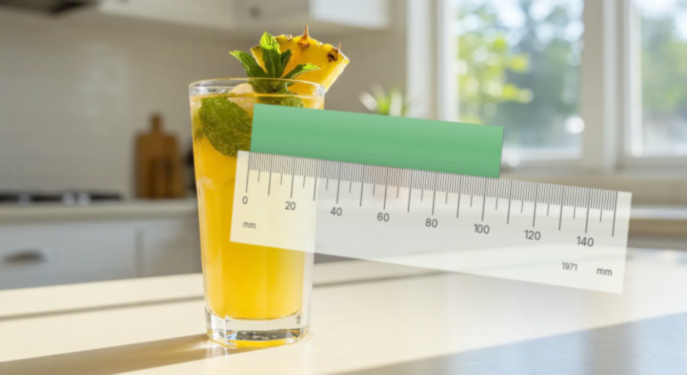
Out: 105,mm
